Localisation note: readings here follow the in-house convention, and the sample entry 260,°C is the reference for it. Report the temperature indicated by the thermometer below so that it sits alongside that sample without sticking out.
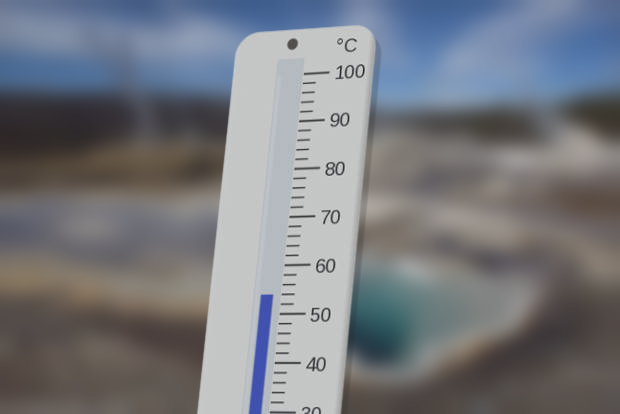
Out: 54,°C
